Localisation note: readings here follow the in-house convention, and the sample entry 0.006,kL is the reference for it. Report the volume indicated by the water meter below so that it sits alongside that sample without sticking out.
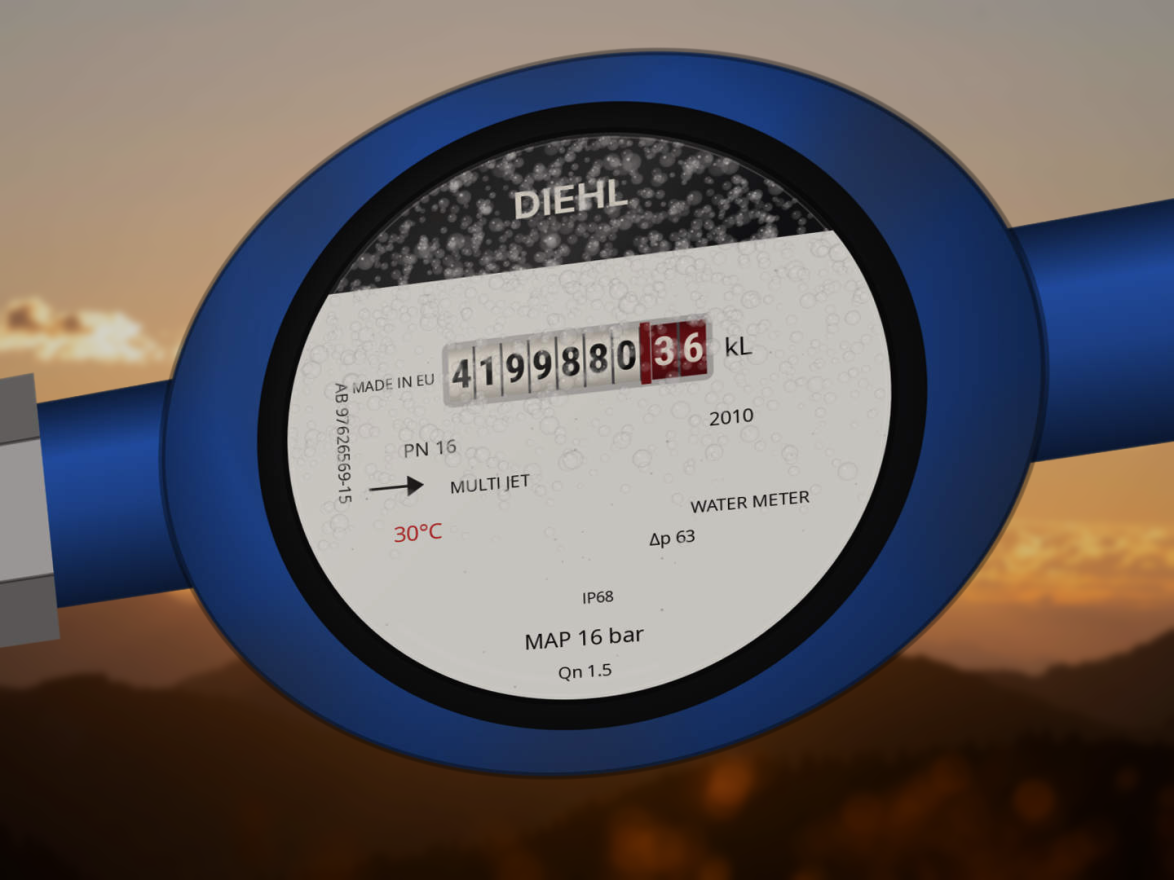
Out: 4199880.36,kL
